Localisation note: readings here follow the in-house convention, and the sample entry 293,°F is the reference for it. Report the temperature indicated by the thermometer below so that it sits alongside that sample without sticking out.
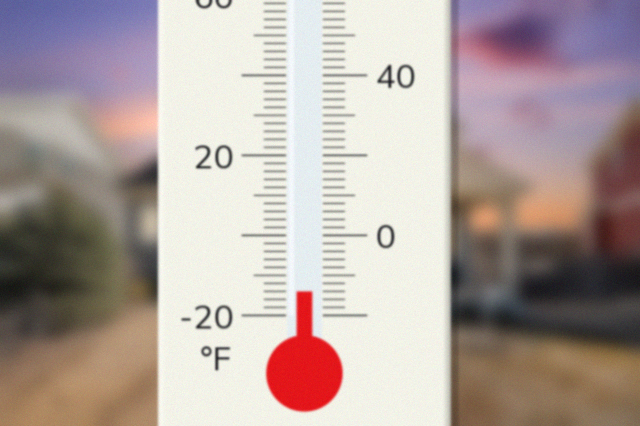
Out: -14,°F
